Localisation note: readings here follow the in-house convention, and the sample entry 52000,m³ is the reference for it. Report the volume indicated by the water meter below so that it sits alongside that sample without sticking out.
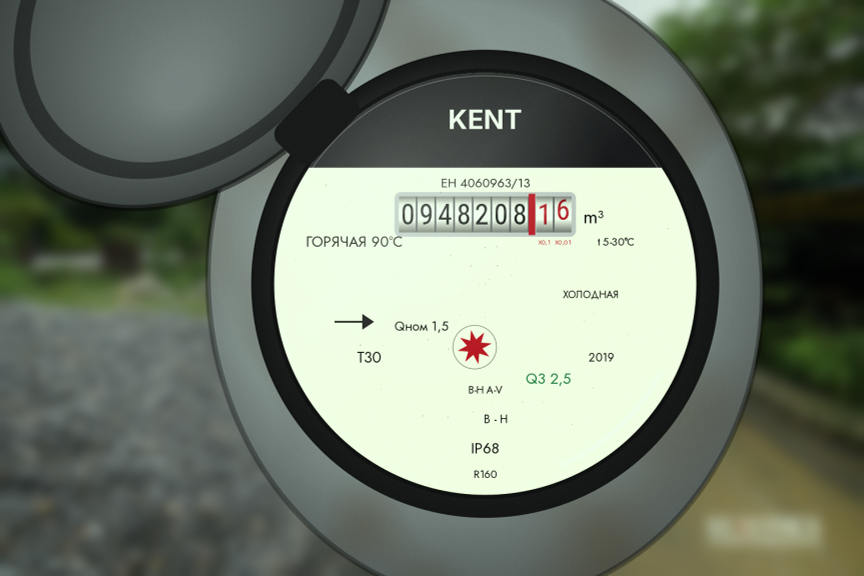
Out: 948208.16,m³
